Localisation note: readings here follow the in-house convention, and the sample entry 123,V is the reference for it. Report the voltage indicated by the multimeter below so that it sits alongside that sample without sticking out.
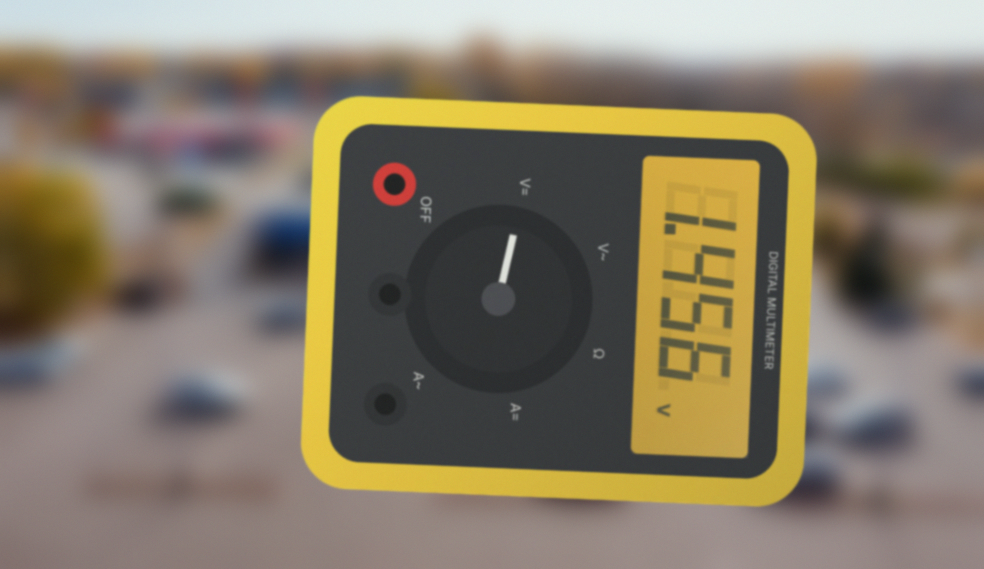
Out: 1.456,V
